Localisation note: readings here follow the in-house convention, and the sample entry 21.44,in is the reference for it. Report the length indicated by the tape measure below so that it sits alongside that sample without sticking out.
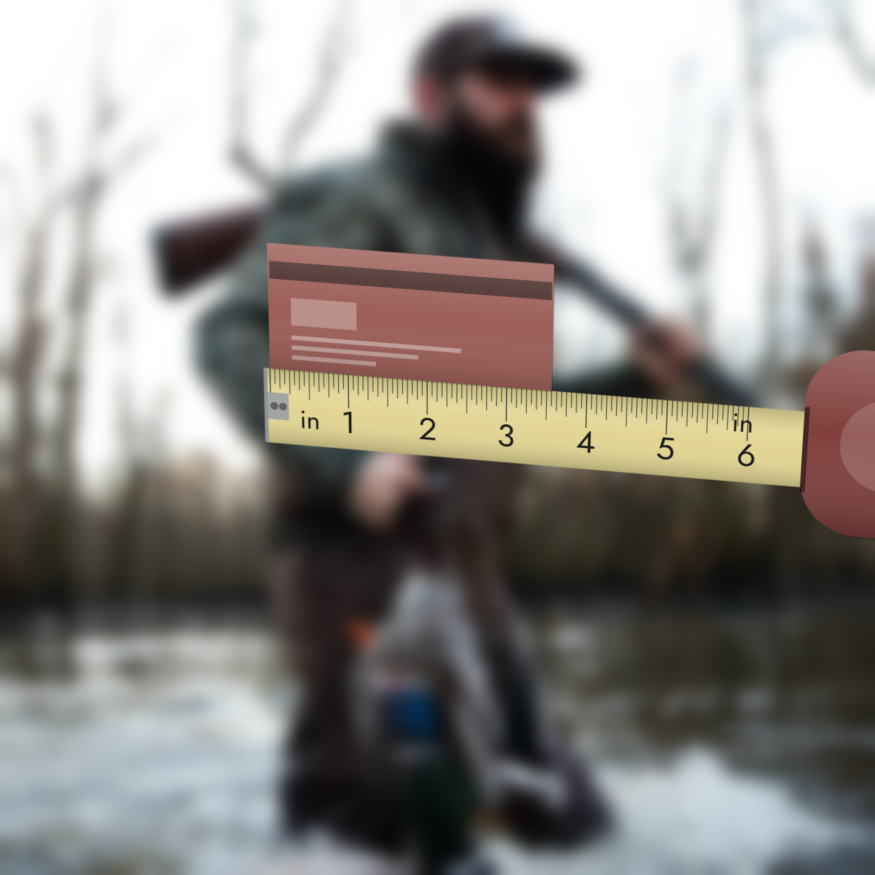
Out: 3.5625,in
